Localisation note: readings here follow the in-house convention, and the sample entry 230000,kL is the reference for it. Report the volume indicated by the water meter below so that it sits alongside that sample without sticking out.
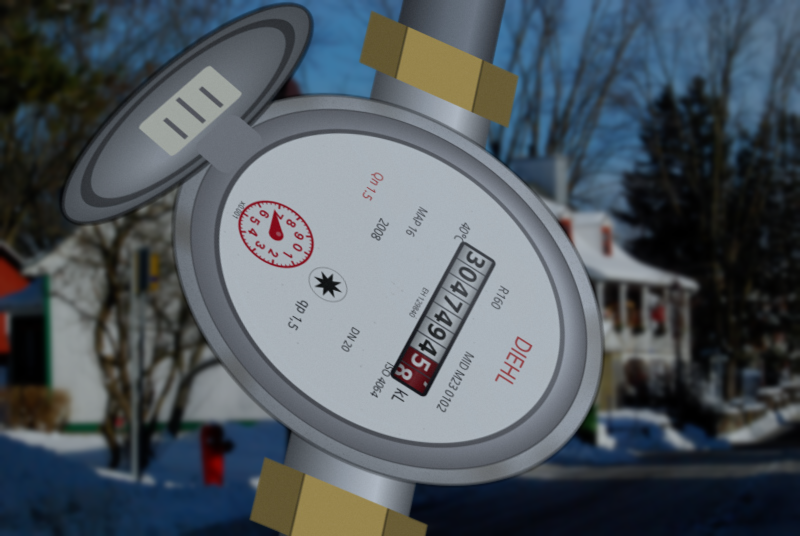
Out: 3047494.576,kL
